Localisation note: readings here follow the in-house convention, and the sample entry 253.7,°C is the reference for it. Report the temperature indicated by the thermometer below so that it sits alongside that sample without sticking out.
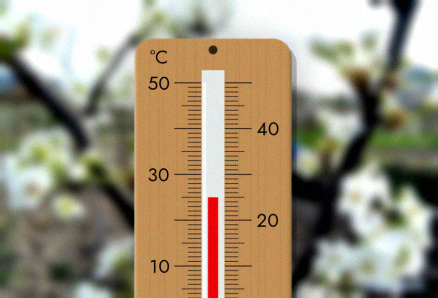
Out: 25,°C
